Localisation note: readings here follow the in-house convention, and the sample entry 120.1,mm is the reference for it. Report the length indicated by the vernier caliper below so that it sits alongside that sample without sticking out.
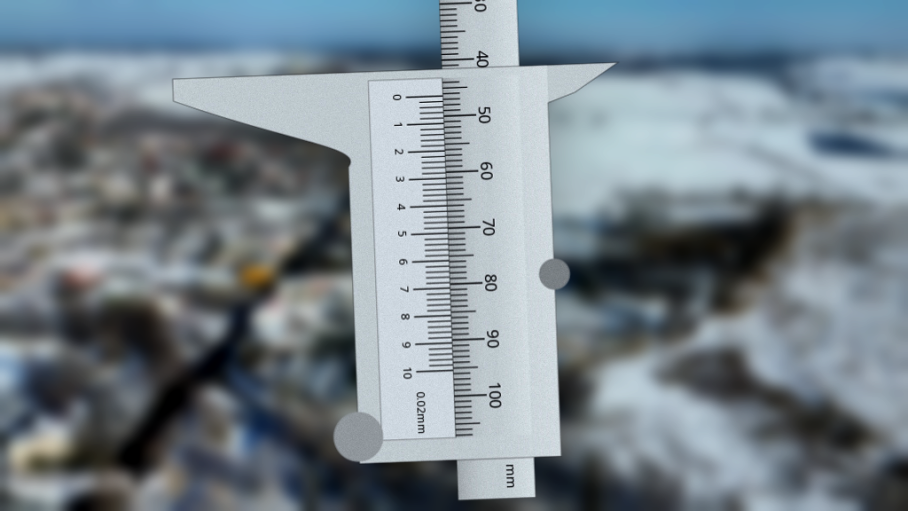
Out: 46.4,mm
